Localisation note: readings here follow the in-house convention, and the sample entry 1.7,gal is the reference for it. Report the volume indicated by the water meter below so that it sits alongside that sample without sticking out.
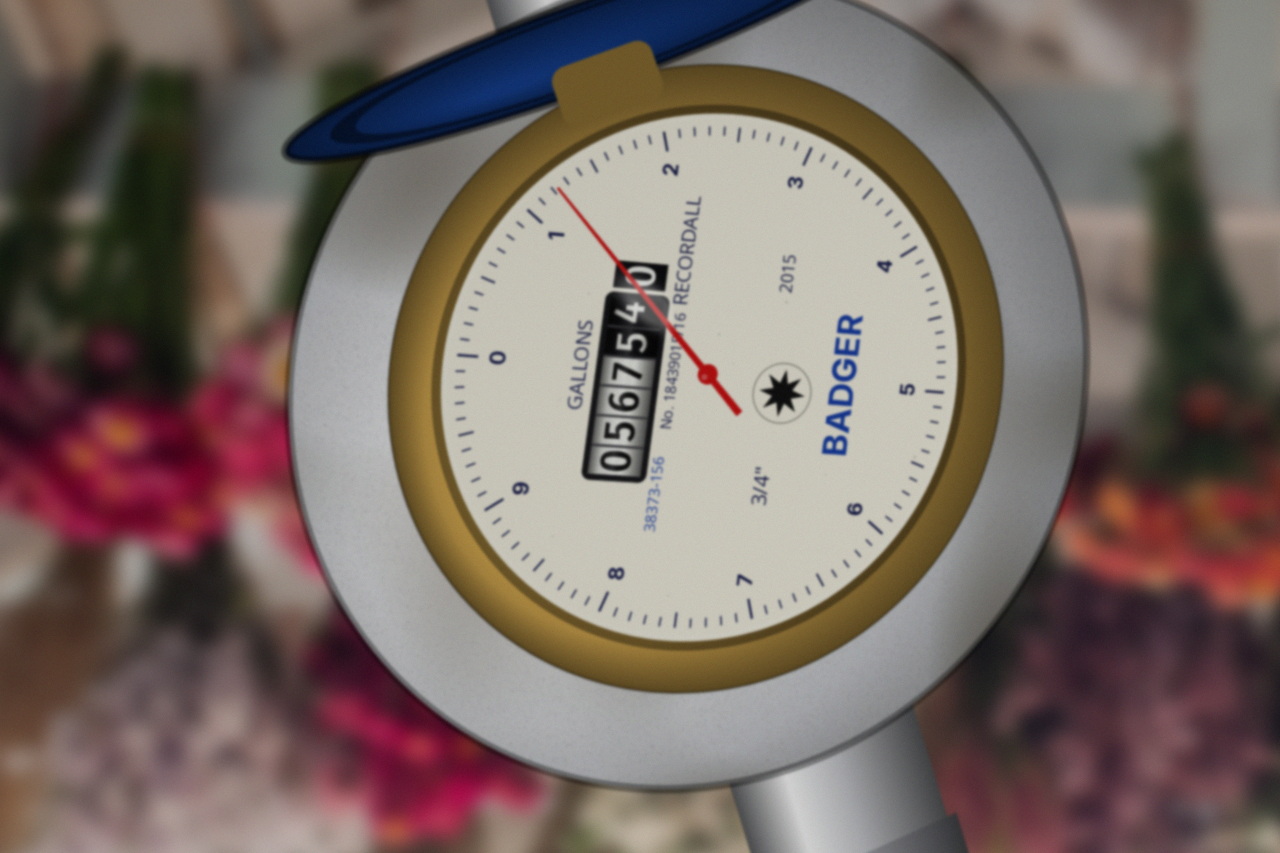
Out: 567541.2,gal
